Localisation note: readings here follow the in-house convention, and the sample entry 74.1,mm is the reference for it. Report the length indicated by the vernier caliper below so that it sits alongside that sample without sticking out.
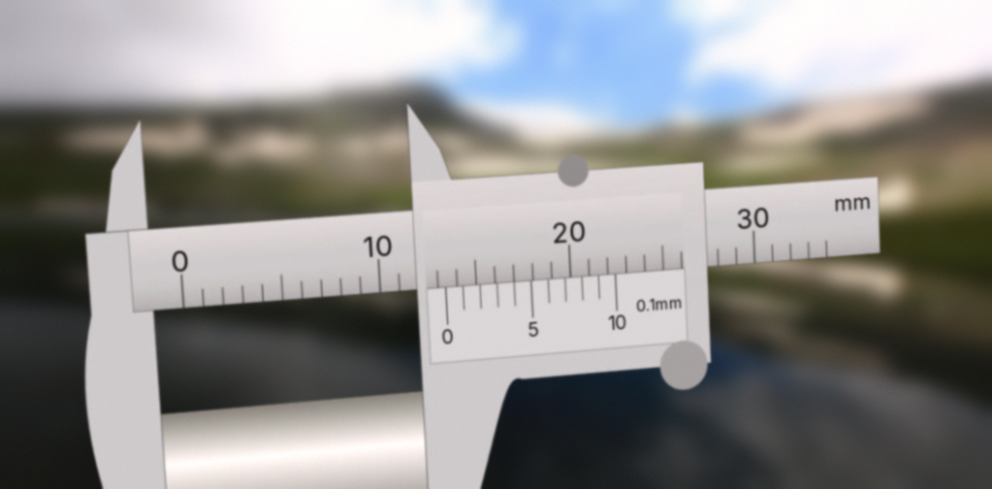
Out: 13.4,mm
